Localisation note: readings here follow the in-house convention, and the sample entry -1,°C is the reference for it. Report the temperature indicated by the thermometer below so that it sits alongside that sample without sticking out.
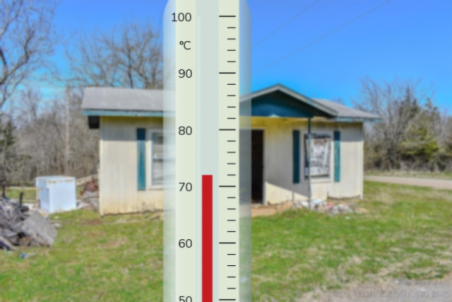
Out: 72,°C
